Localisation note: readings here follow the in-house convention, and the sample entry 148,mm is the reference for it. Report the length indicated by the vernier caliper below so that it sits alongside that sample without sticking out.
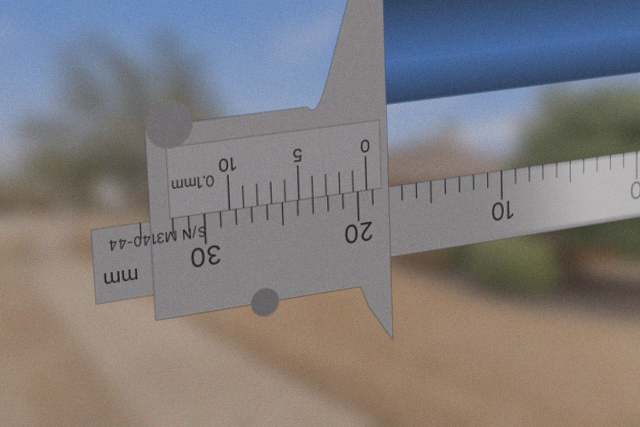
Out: 19.4,mm
